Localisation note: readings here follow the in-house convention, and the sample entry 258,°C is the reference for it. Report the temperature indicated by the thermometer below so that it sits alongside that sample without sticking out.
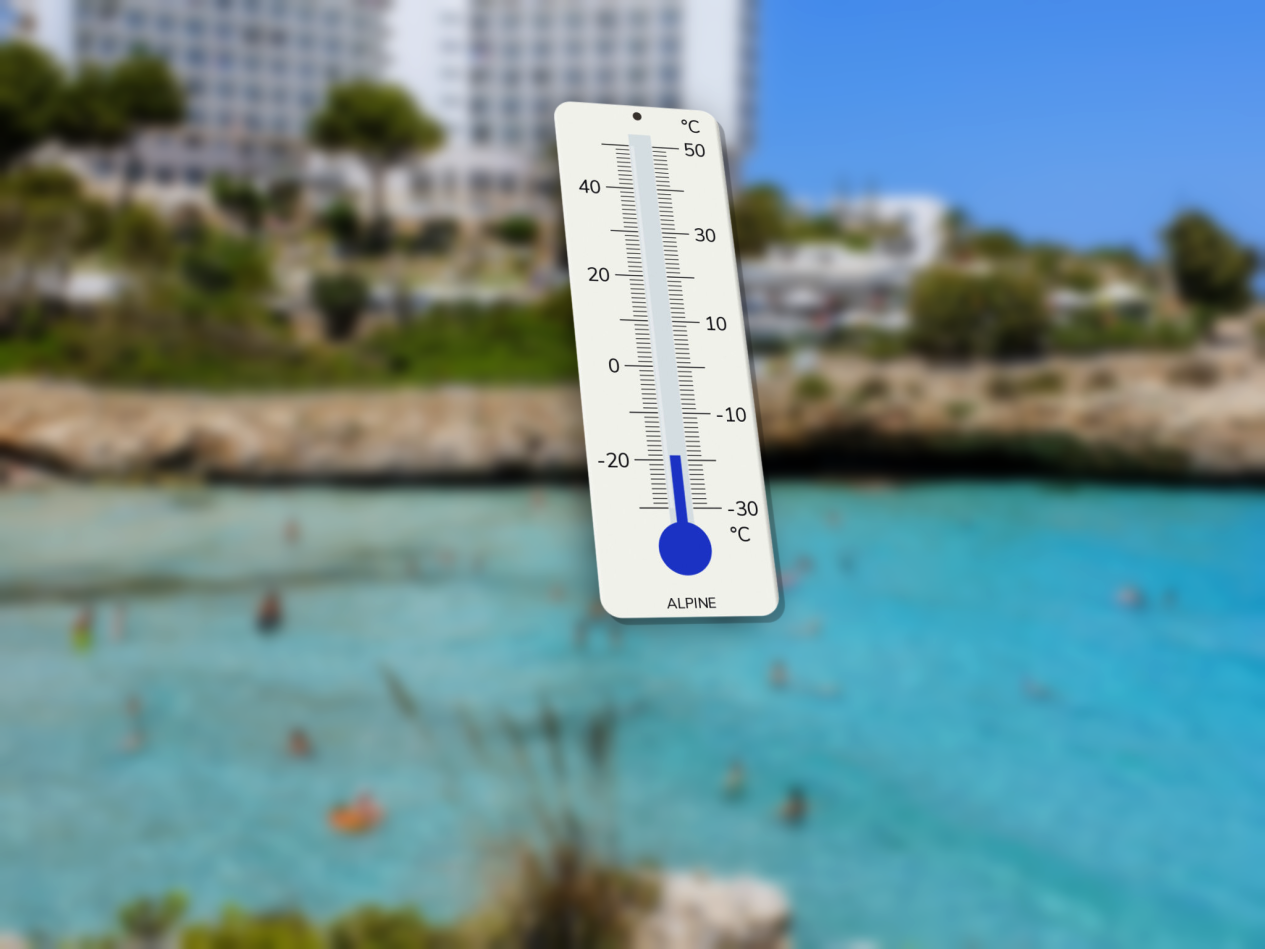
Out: -19,°C
